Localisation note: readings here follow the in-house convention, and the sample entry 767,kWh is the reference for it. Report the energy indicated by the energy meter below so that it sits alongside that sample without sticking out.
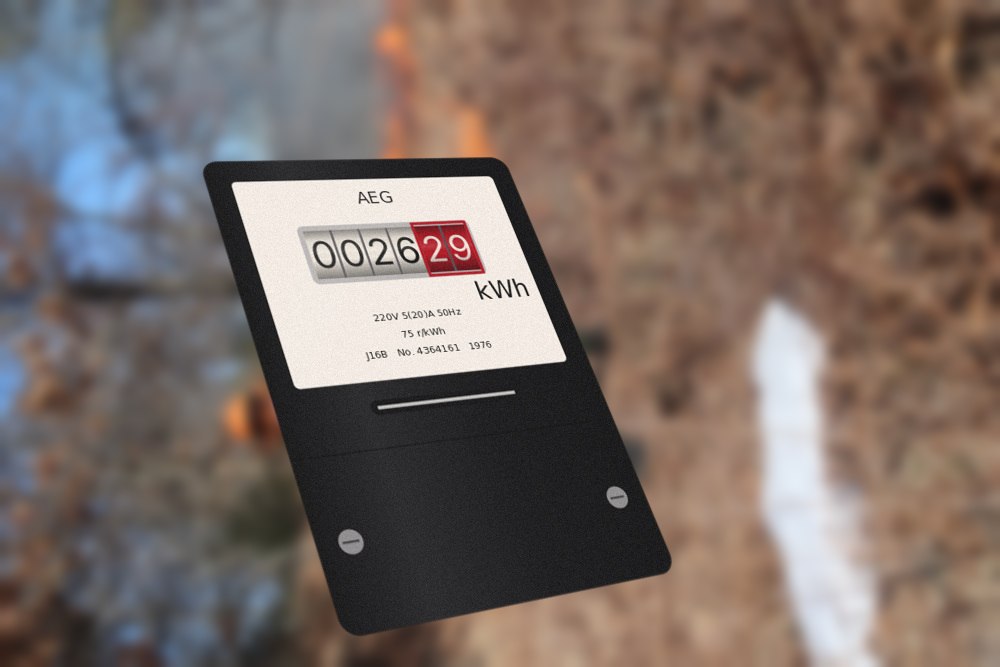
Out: 26.29,kWh
